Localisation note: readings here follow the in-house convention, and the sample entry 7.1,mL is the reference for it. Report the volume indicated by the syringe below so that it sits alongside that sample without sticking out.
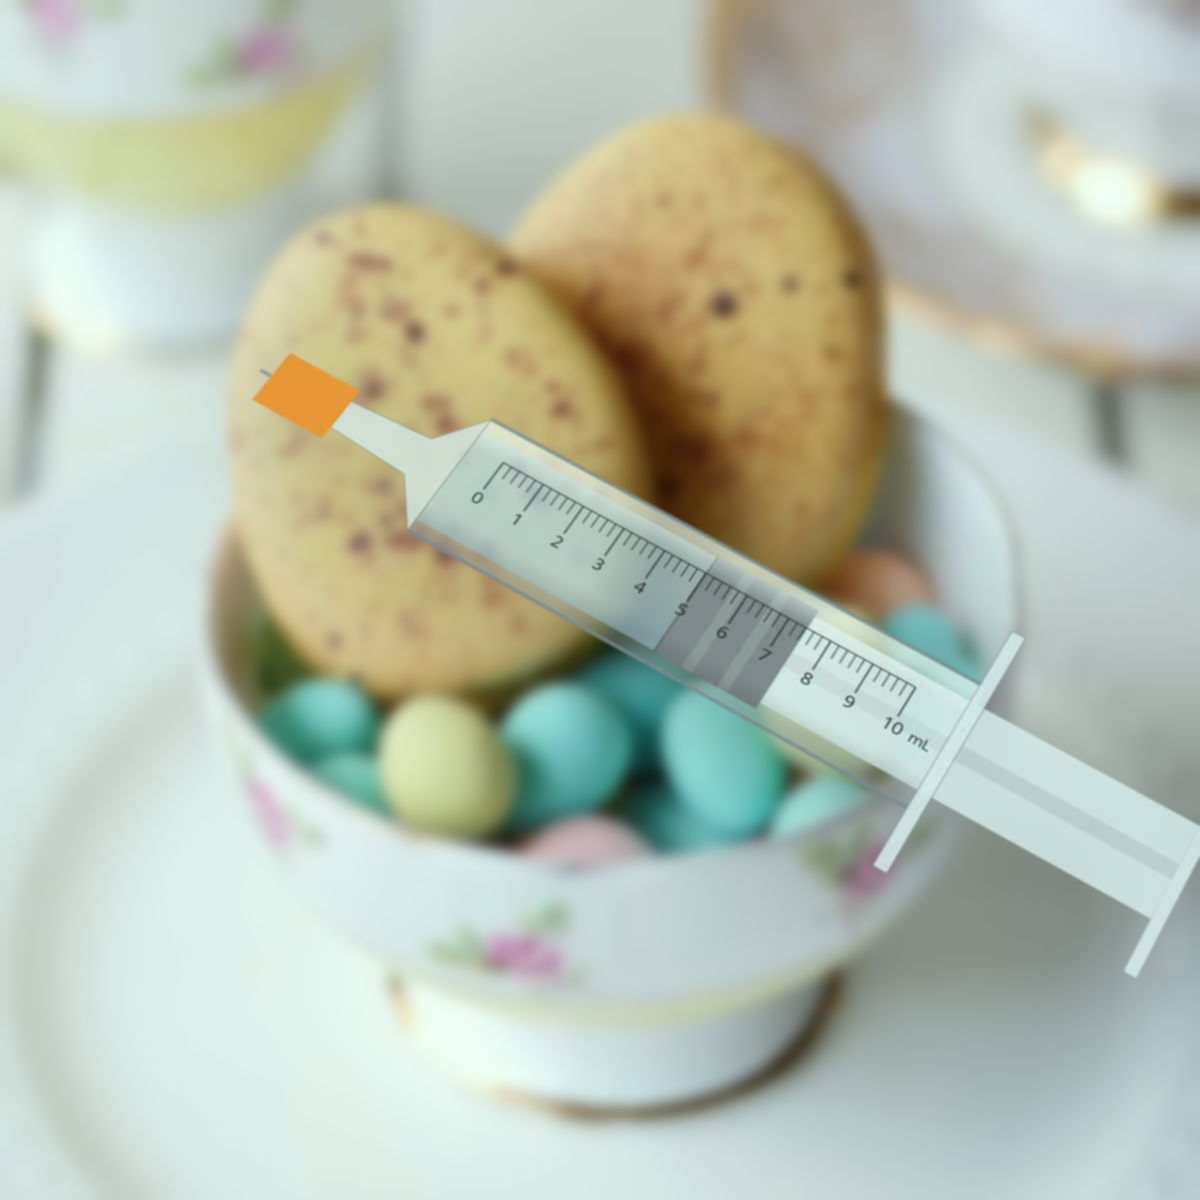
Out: 5,mL
